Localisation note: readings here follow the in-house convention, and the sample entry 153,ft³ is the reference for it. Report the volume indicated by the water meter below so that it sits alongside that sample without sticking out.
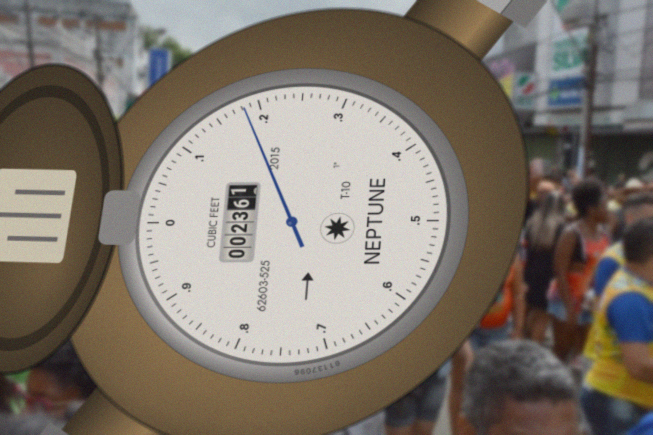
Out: 2361.18,ft³
